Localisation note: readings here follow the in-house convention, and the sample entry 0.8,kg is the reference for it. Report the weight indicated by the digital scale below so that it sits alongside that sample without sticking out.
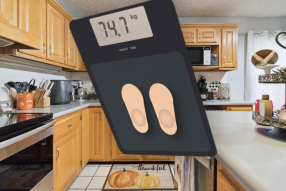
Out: 74.7,kg
